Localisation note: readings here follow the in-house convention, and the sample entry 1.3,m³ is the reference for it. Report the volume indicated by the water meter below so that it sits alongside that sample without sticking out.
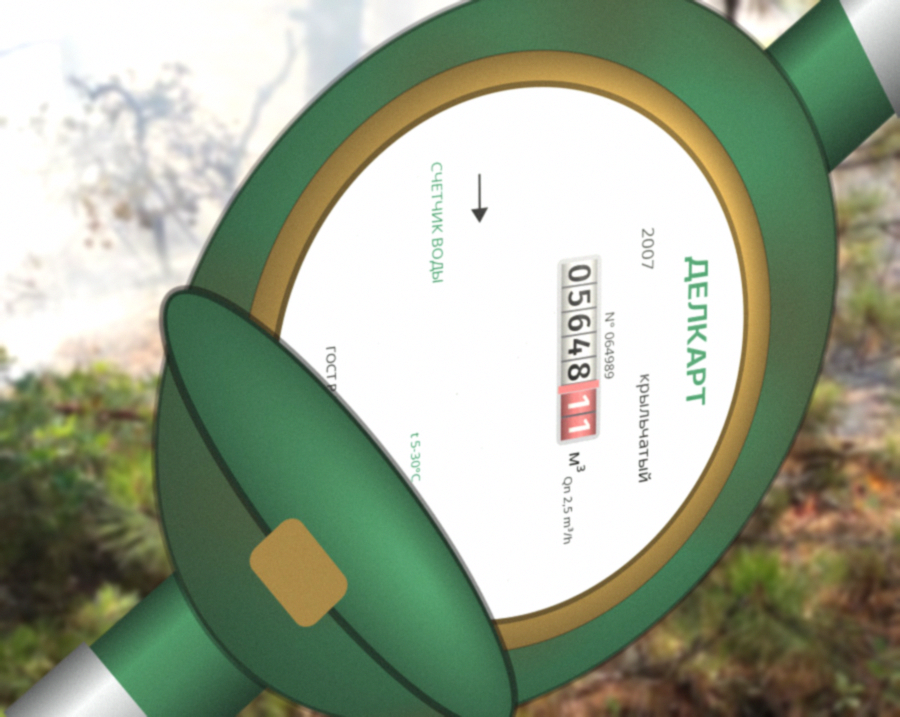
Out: 5648.11,m³
